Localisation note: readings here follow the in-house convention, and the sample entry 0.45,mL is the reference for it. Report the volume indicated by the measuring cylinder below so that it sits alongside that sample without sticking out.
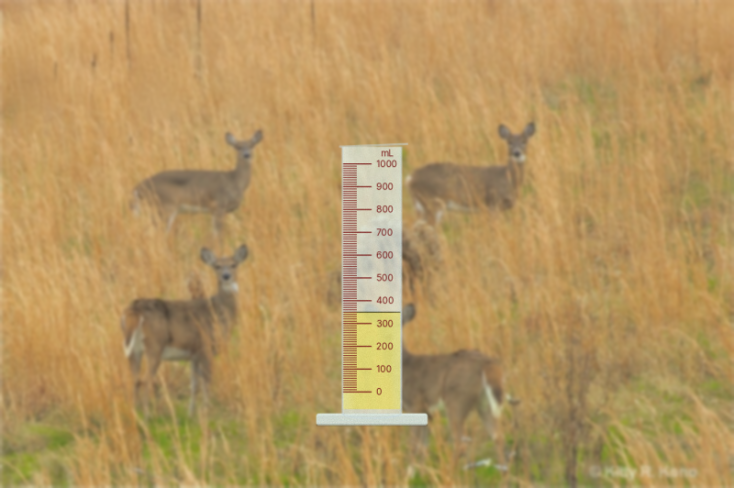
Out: 350,mL
